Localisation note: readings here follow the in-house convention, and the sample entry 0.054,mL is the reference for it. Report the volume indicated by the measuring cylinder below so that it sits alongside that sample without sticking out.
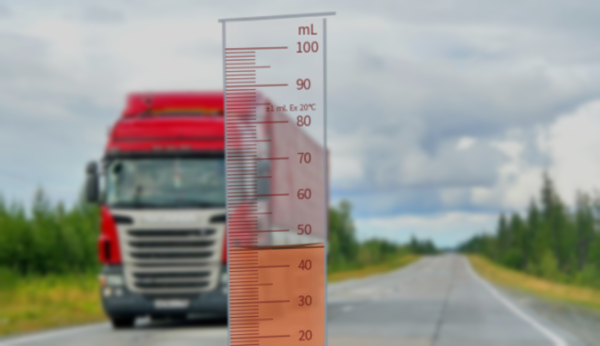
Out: 45,mL
